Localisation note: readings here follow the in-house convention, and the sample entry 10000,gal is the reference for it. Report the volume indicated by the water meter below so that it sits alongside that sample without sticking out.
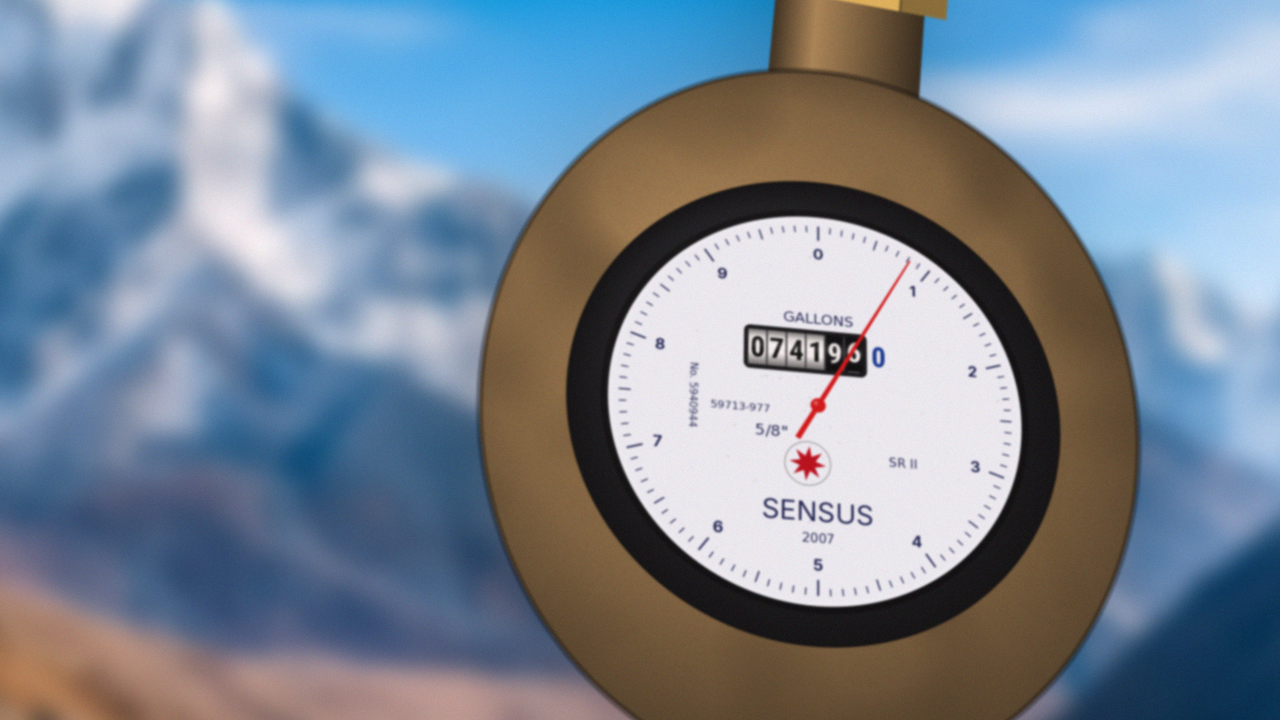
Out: 741960.8,gal
